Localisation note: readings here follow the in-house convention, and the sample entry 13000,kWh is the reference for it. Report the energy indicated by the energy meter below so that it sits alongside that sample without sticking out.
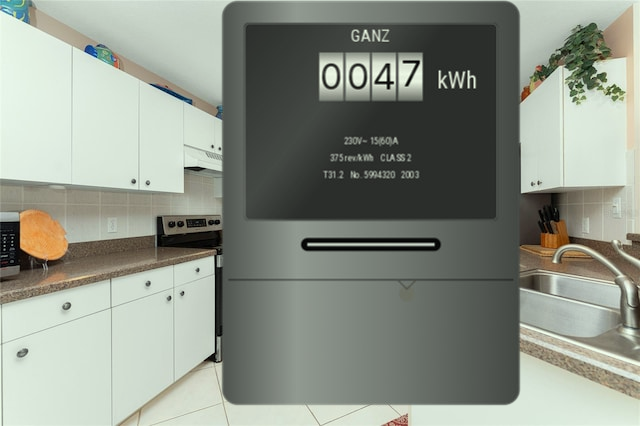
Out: 47,kWh
